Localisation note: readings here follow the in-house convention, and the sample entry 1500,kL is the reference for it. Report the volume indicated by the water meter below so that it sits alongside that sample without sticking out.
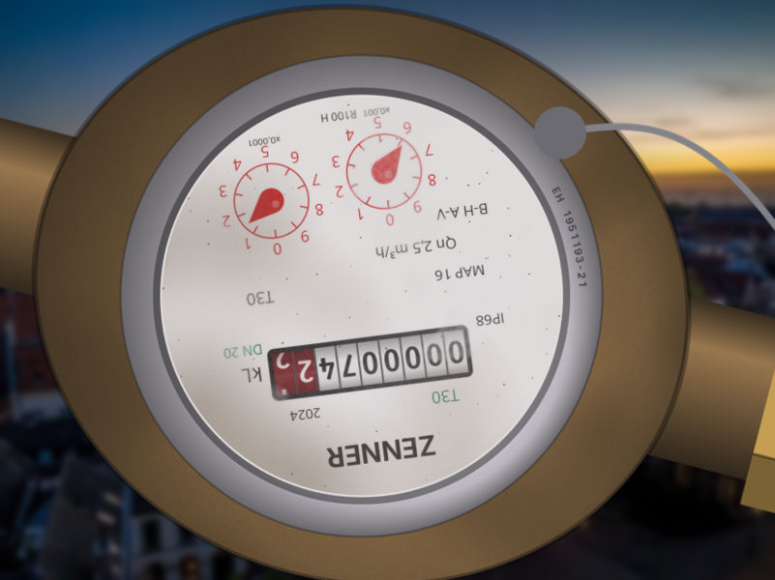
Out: 74.2161,kL
